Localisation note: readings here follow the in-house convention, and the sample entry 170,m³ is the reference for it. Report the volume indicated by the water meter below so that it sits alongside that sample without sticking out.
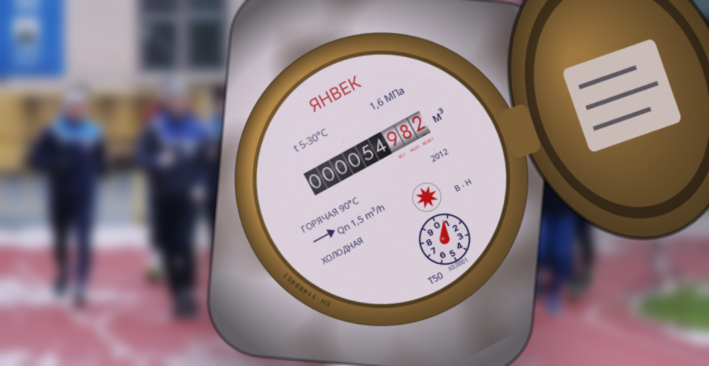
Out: 54.9820,m³
